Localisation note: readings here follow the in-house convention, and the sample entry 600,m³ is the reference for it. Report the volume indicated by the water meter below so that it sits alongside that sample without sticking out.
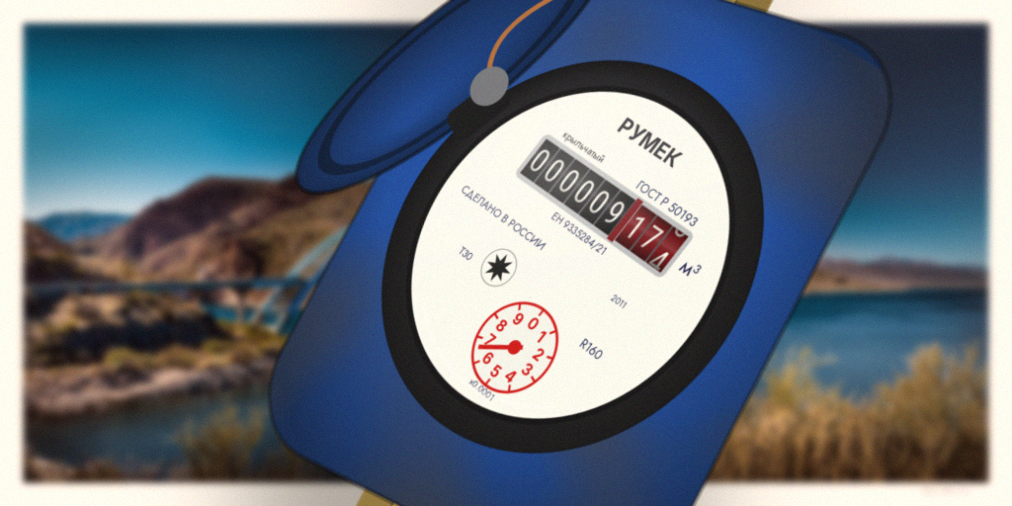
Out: 9.1736,m³
